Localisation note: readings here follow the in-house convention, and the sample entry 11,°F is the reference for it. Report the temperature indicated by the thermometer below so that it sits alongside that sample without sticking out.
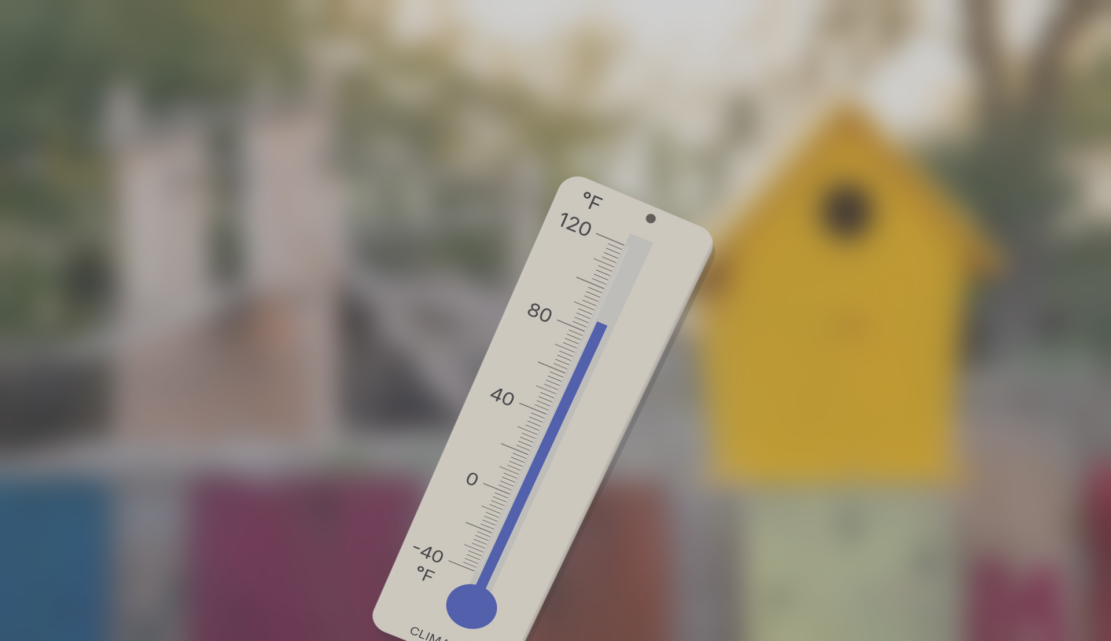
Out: 86,°F
